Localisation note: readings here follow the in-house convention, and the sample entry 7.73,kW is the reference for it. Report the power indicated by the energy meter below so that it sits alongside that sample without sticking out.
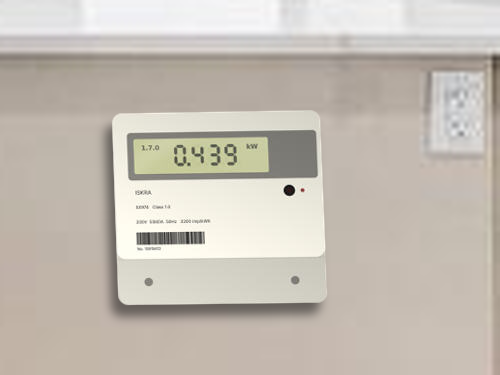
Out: 0.439,kW
